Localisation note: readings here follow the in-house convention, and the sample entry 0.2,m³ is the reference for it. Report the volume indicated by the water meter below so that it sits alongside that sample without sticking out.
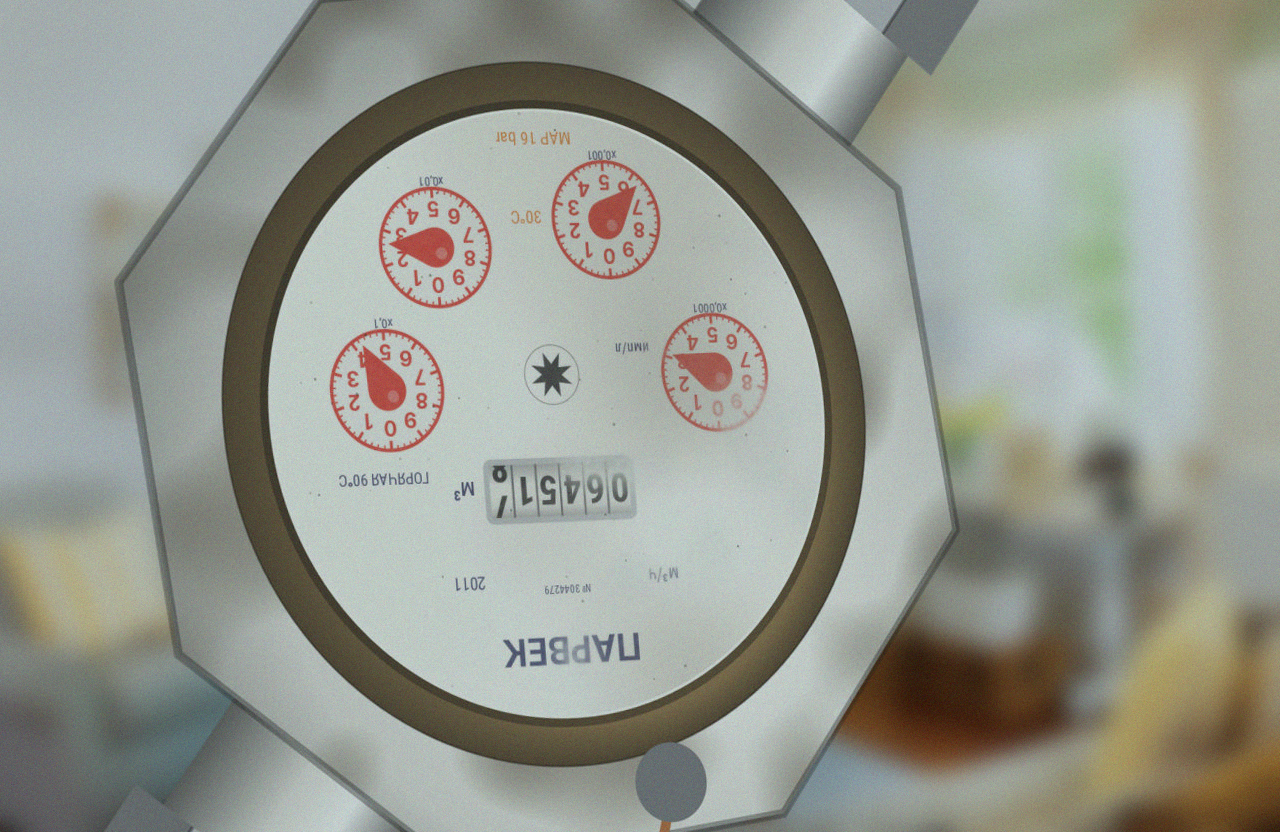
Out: 64517.4263,m³
